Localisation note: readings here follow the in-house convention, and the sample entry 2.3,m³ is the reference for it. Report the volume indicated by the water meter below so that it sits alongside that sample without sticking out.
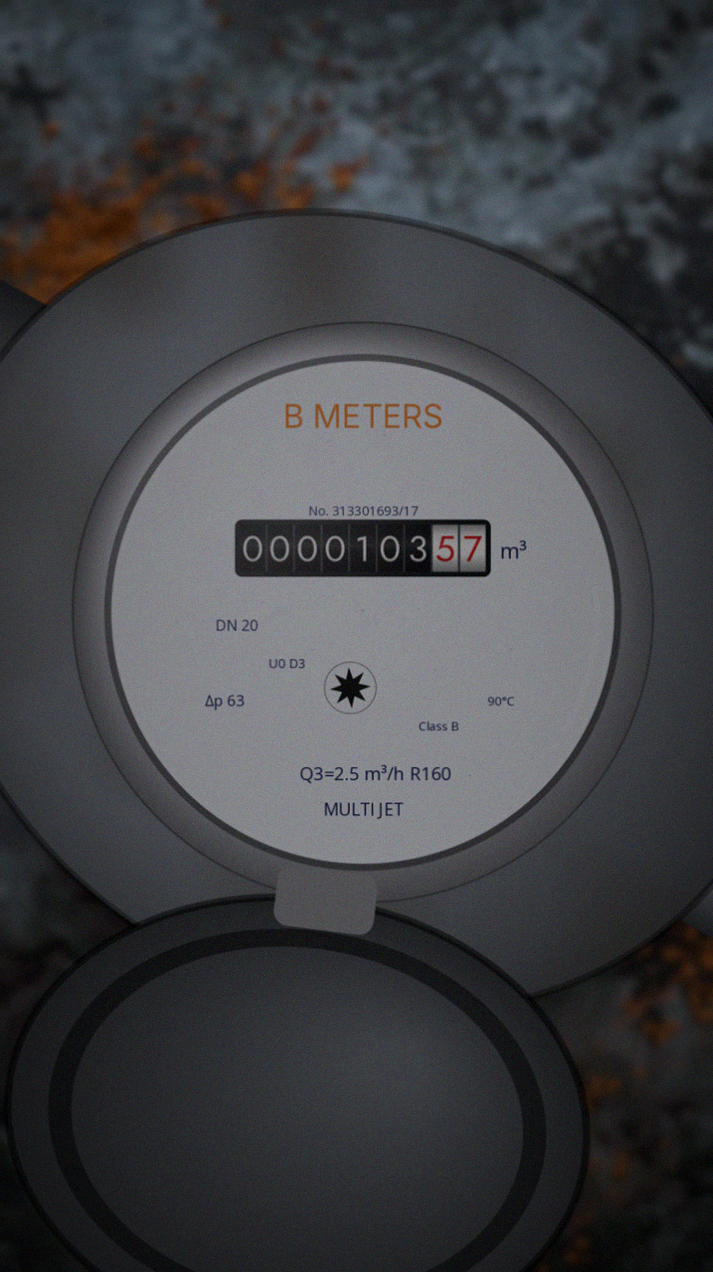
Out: 103.57,m³
